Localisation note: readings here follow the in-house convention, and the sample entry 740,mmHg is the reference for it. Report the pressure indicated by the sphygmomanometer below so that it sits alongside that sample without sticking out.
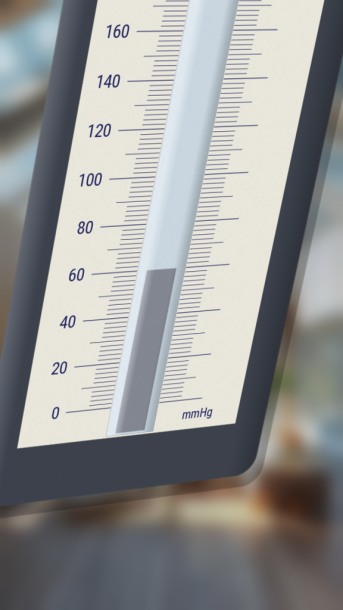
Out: 60,mmHg
